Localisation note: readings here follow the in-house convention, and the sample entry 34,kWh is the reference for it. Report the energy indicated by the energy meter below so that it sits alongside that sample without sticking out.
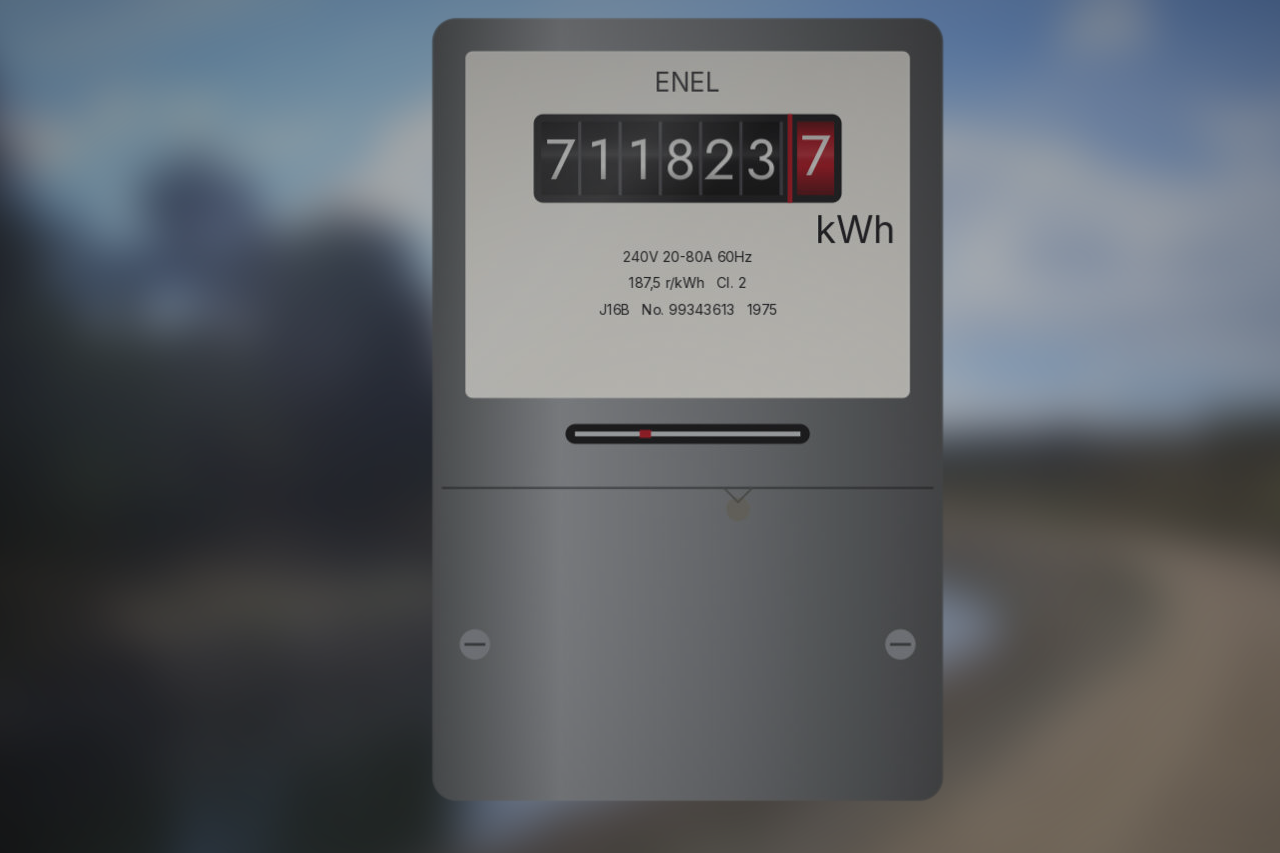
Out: 711823.7,kWh
